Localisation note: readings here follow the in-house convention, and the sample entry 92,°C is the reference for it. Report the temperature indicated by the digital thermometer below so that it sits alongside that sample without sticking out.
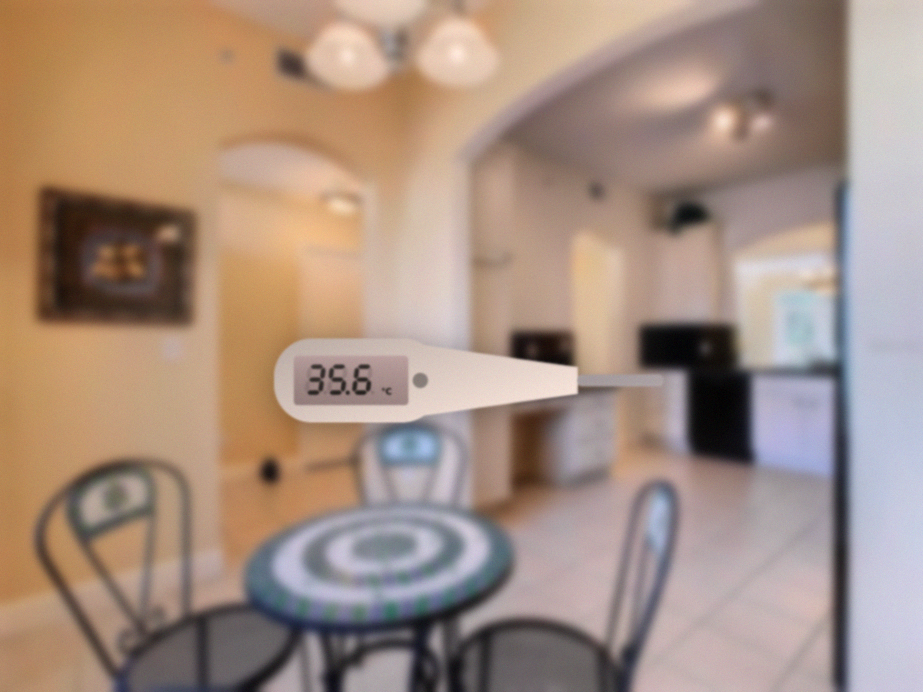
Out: 35.6,°C
